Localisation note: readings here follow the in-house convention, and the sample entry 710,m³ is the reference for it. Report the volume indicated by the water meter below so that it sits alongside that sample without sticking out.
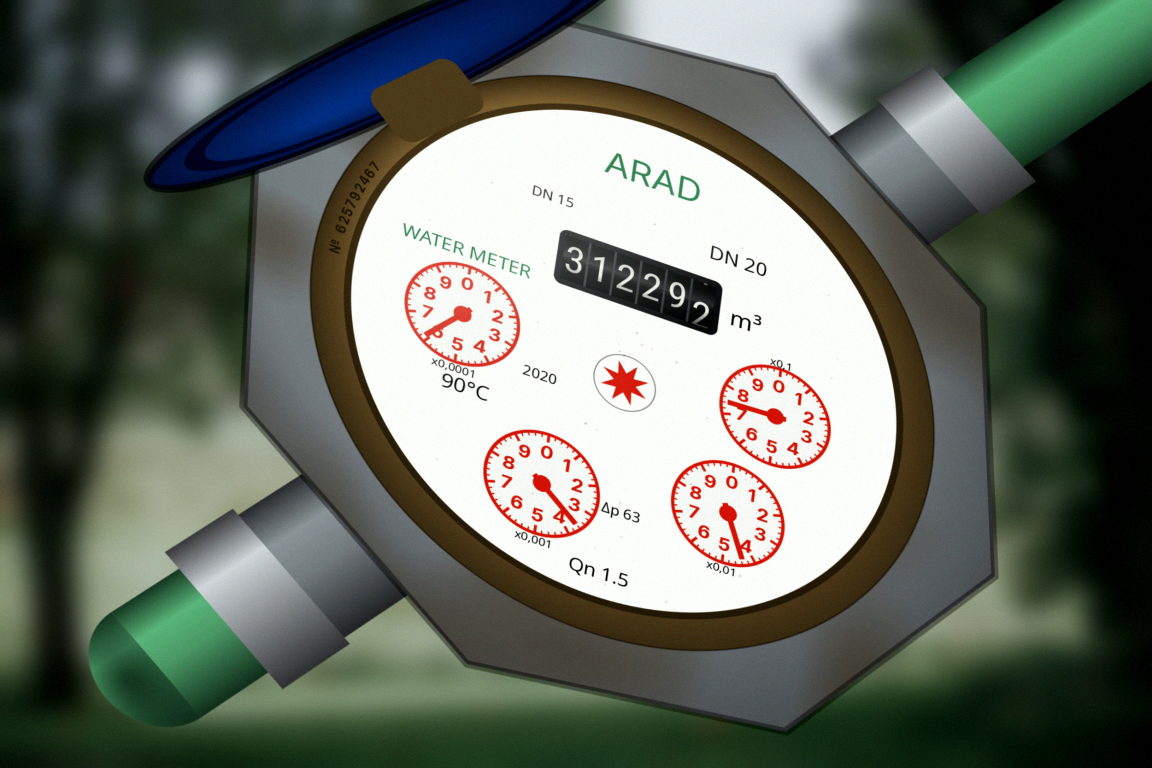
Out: 312291.7436,m³
